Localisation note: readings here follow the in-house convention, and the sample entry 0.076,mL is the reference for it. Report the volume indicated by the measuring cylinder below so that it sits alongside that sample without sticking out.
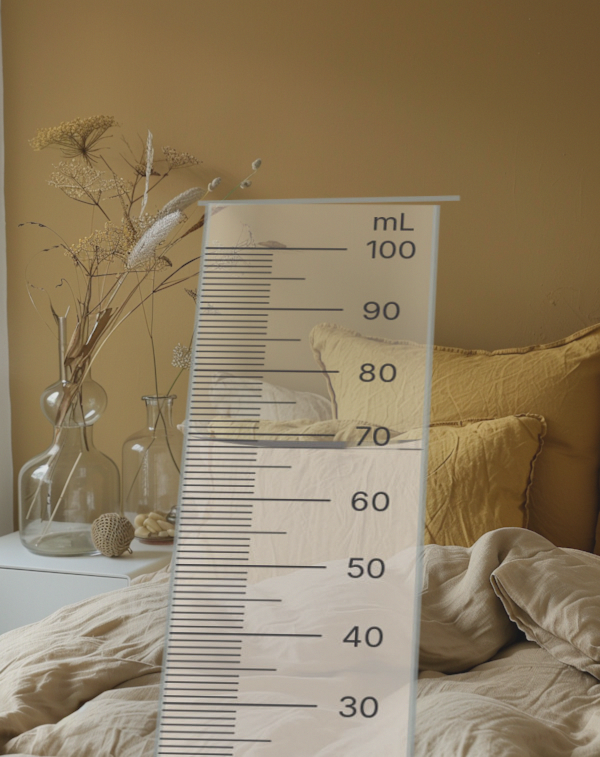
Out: 68,mL
